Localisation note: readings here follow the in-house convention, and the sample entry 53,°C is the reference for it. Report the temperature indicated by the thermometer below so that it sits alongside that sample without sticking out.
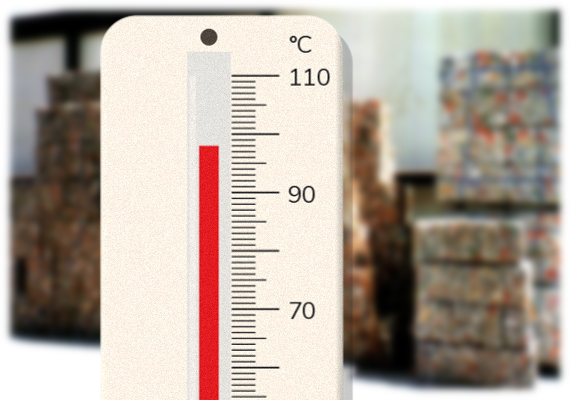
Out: 98,°C
